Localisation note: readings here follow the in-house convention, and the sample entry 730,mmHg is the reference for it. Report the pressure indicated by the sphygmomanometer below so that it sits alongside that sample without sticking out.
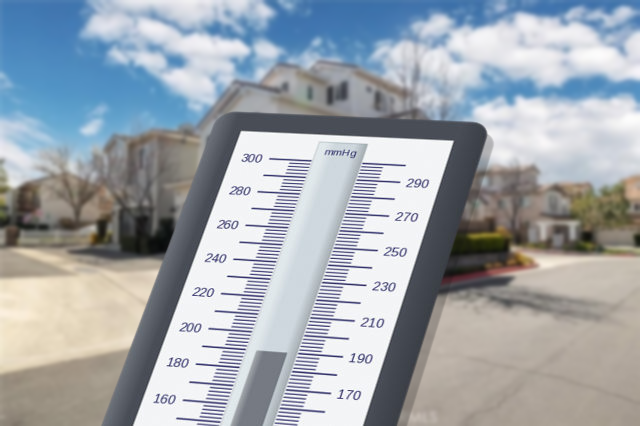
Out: 190,mmHg
